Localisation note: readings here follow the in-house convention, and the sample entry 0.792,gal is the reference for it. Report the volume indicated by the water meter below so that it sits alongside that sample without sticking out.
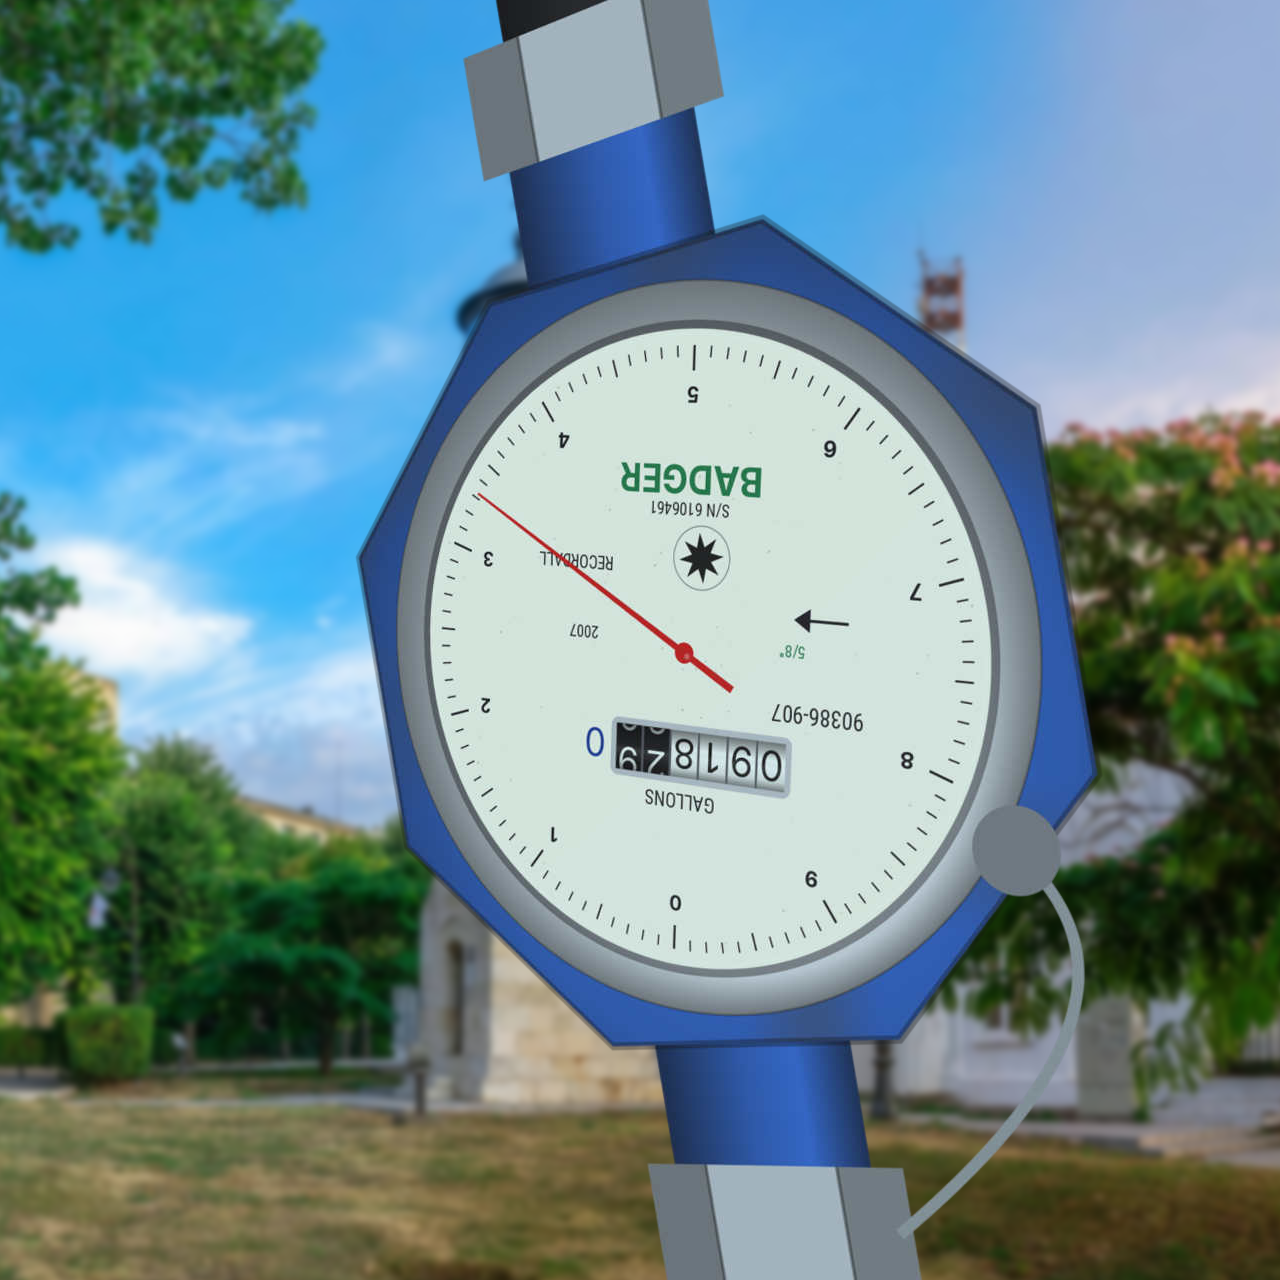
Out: 918293.3,gal
